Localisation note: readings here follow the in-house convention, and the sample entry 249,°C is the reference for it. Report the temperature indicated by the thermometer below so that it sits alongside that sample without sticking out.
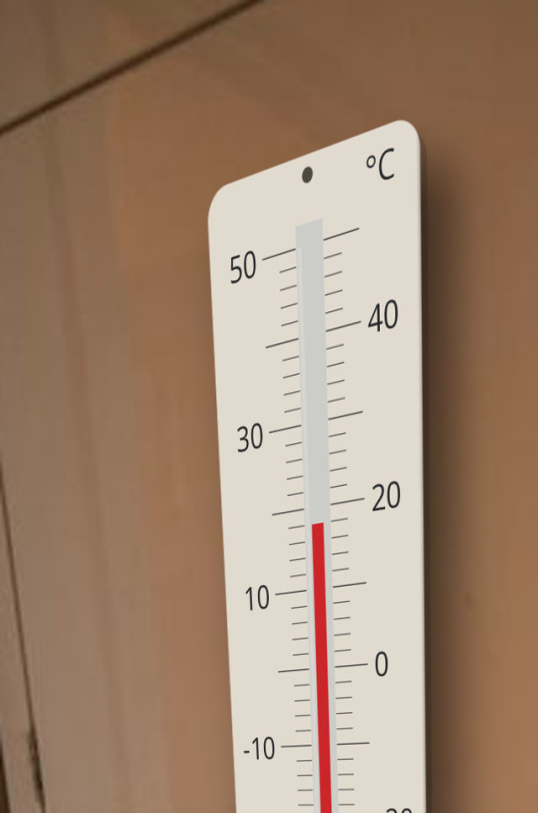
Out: 18,°C
